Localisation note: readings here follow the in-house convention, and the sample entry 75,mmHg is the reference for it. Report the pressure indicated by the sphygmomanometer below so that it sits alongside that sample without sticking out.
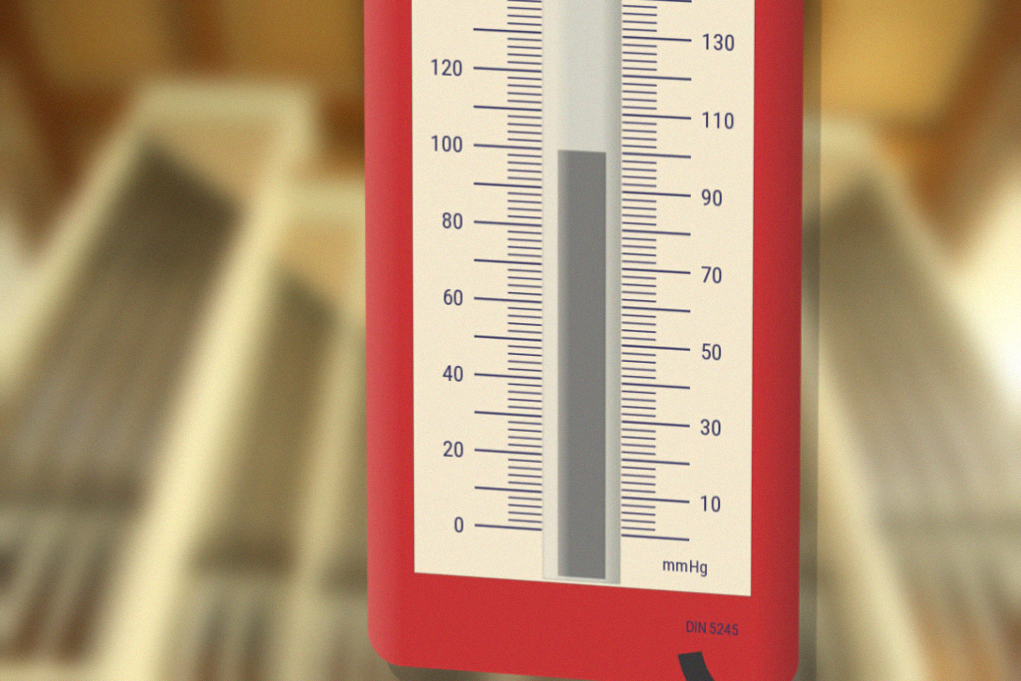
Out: 100,mmHg
